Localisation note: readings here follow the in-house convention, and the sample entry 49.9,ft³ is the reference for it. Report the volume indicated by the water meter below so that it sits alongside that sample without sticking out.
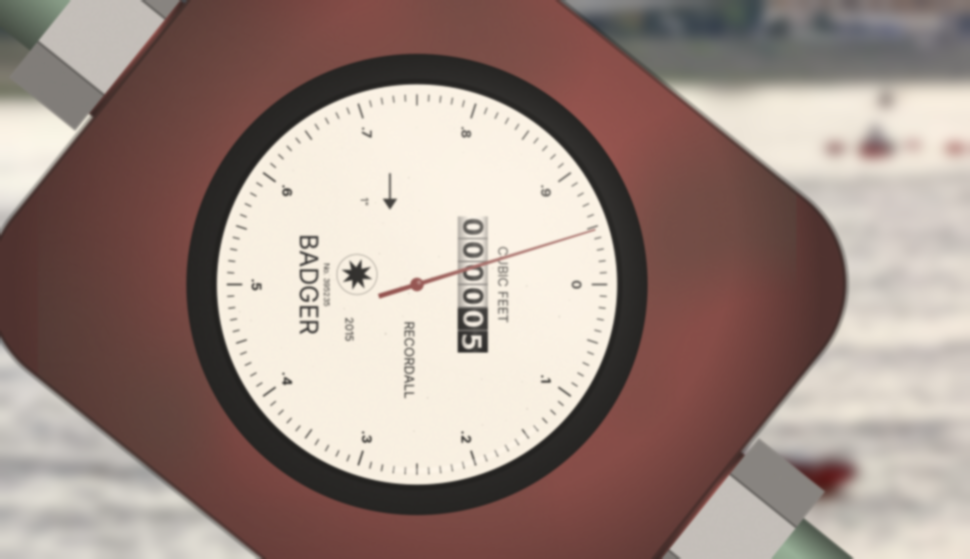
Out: 4.95,ft³
